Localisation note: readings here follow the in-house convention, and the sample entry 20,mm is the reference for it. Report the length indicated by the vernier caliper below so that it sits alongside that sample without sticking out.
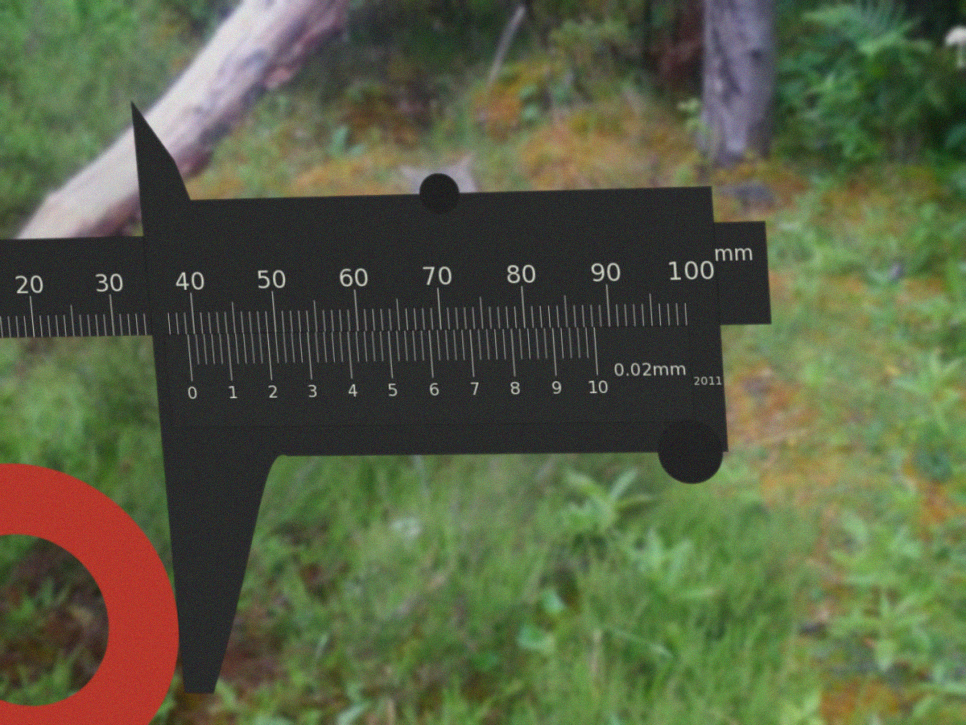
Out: 39.2,mm
